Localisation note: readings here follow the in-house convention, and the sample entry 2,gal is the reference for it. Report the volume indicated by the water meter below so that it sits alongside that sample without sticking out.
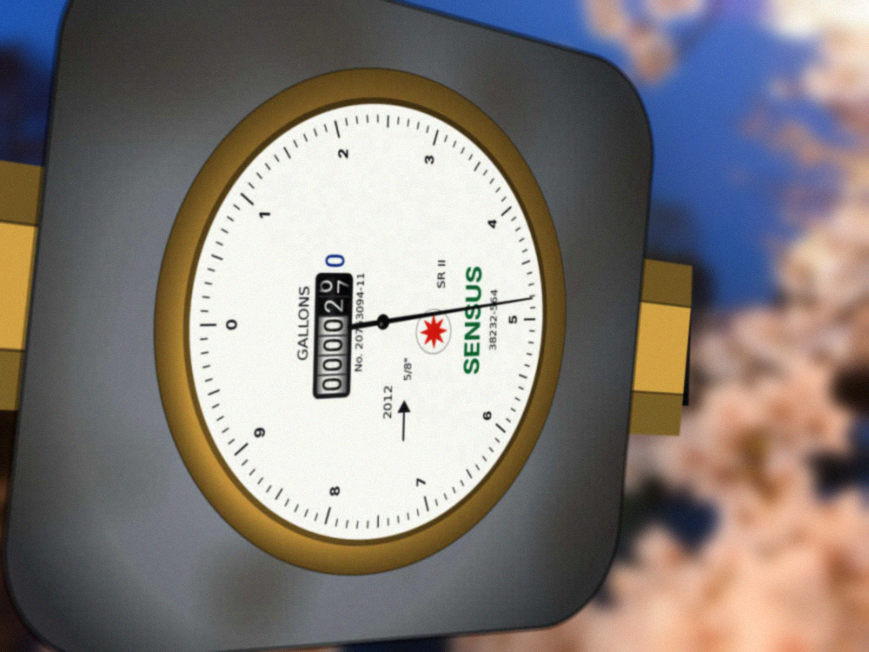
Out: 264.8,gal
